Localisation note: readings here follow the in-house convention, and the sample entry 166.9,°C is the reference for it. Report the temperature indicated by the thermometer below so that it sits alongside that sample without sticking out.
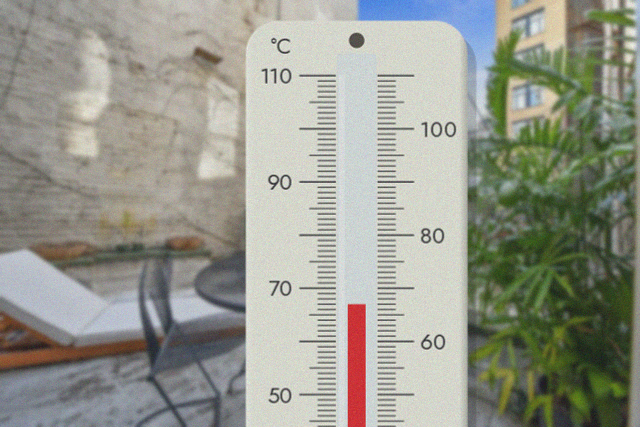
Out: 67,°C
